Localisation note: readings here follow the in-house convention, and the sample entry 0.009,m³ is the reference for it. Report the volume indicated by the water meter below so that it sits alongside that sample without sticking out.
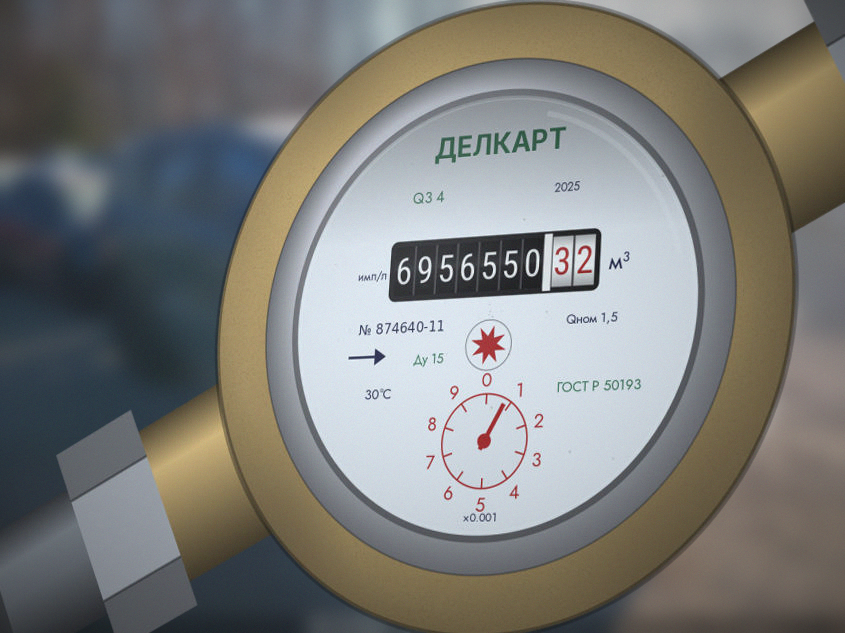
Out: 6956550.320,m³
